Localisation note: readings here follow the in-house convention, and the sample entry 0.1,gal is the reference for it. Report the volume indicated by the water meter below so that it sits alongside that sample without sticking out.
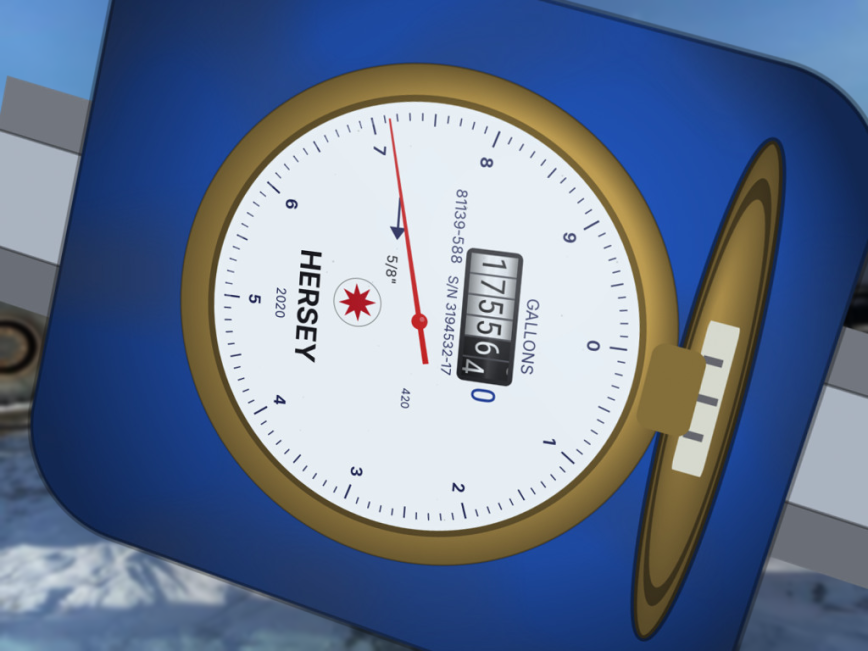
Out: 1755637.1,gal
